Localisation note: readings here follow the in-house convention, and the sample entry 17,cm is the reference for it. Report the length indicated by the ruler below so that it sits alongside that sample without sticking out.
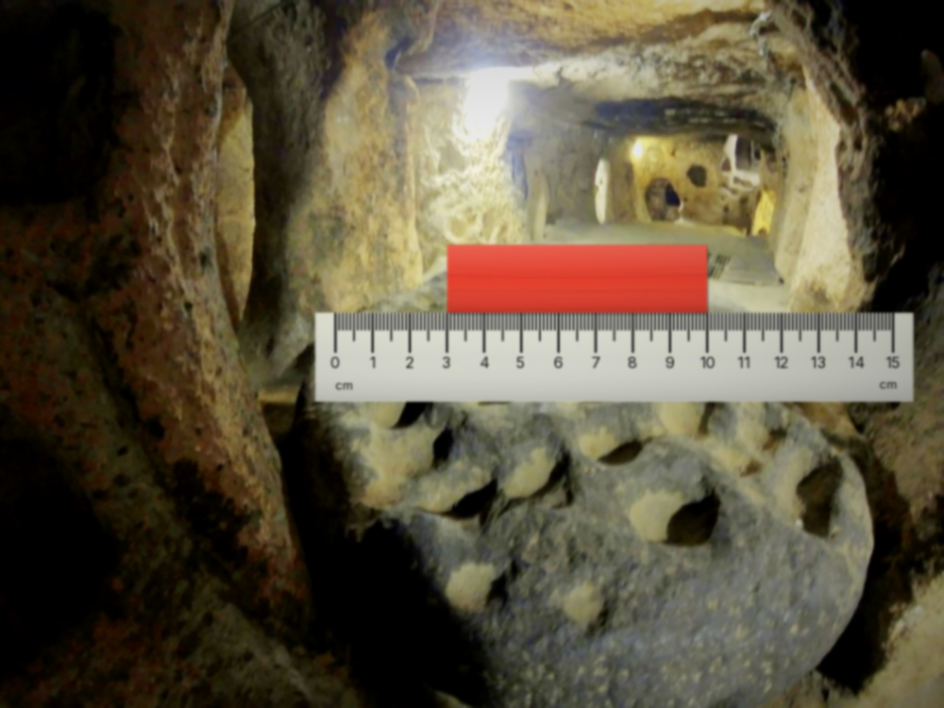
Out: 7,cm
